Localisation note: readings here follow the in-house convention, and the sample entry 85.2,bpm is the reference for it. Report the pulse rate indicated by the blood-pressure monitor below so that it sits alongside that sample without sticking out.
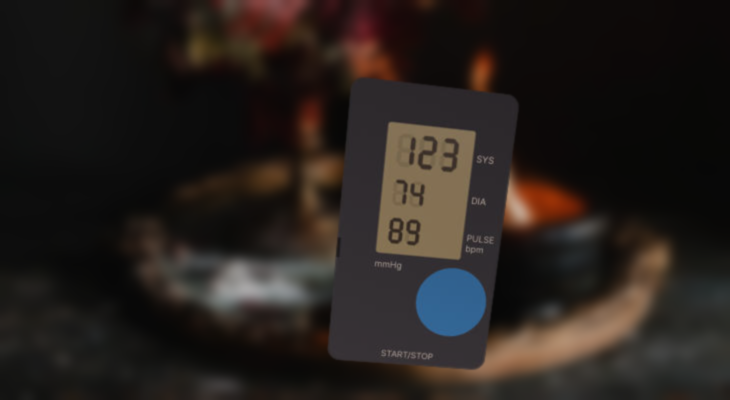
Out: 89,bpm
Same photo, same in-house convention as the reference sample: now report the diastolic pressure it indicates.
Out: 74,mmHg
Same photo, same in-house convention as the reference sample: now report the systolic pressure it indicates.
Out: 123,mmHg
